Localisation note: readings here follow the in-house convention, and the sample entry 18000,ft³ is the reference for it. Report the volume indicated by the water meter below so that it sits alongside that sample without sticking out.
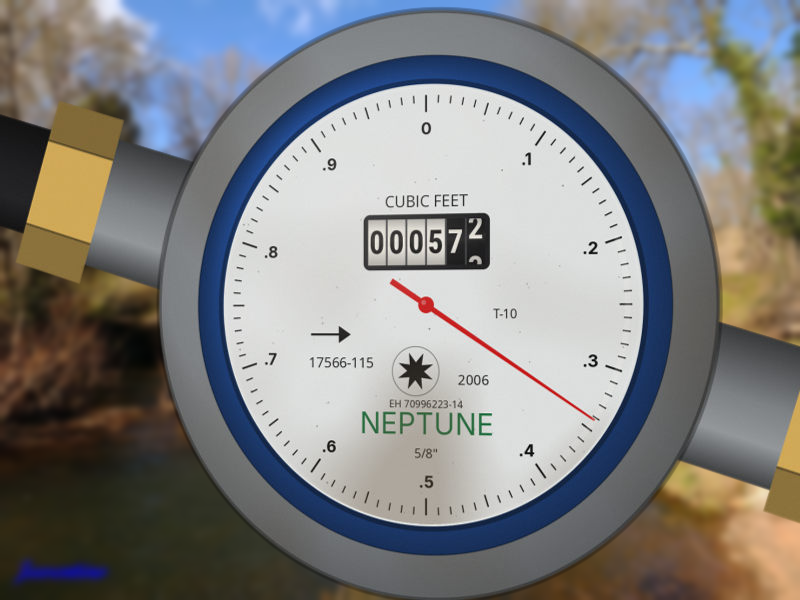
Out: 572.34,ft³
